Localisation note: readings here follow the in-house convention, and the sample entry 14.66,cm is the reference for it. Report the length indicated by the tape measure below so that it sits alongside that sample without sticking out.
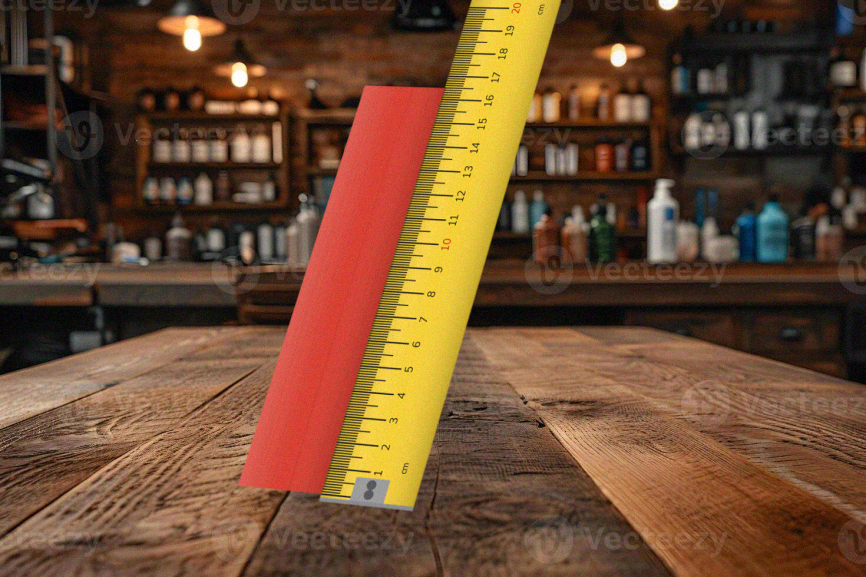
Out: 16.5,cm
